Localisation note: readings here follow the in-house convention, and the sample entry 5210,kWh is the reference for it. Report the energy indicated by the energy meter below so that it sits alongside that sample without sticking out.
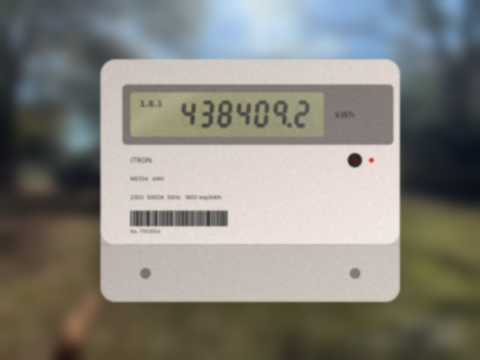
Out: 438409.2,kWh
